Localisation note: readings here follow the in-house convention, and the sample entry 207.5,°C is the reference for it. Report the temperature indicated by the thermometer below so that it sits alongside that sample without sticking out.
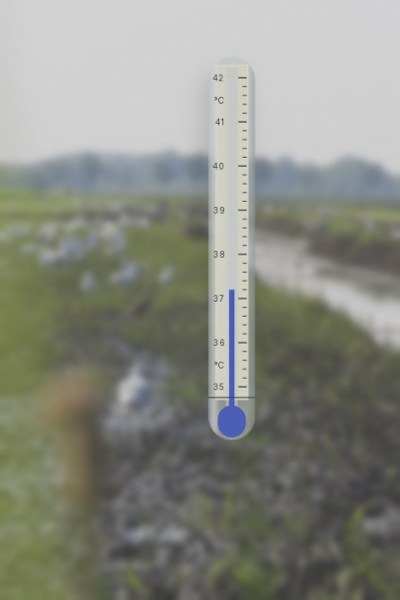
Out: 37.2,°C
